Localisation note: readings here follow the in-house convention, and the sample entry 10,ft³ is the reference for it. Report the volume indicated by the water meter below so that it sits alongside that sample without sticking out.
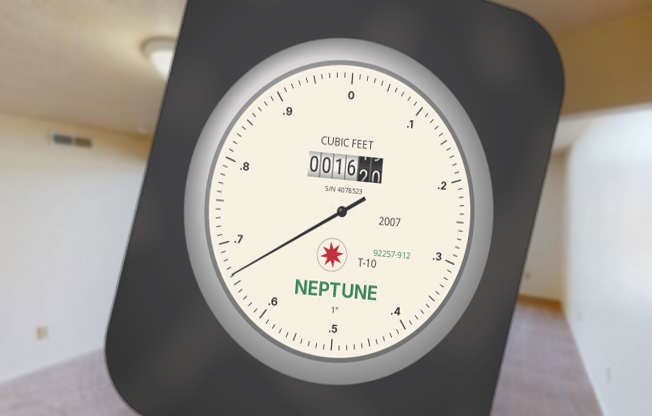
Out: 1619.66,ft³
